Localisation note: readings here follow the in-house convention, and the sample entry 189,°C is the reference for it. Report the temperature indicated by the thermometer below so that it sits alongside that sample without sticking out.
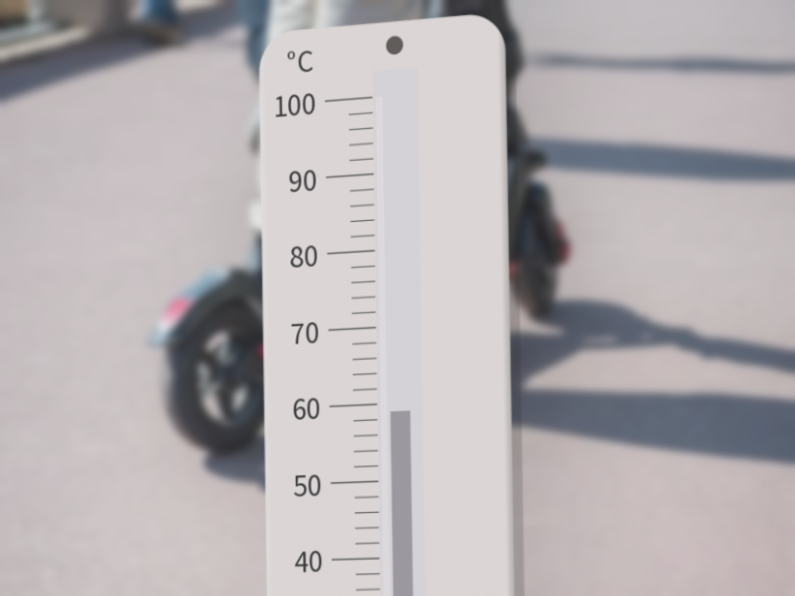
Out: 59,°C
